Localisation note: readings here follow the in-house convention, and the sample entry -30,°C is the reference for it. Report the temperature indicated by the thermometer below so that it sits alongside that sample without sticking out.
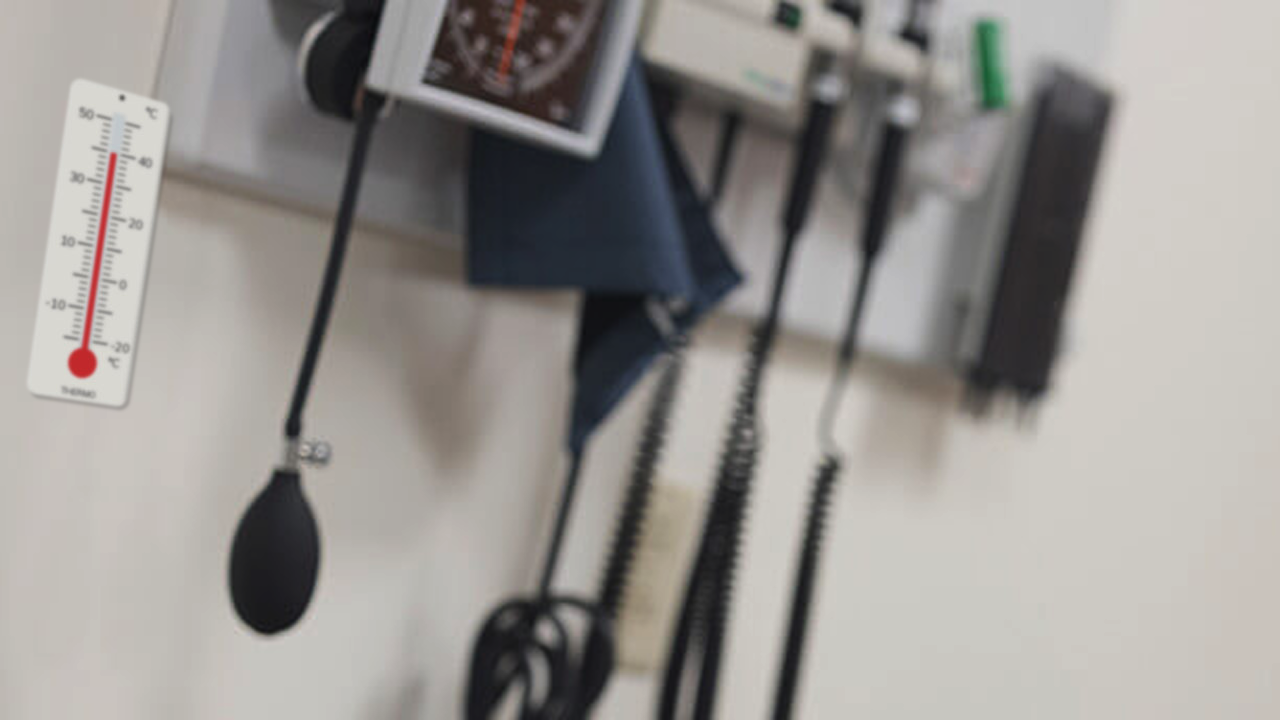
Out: 40,°C
